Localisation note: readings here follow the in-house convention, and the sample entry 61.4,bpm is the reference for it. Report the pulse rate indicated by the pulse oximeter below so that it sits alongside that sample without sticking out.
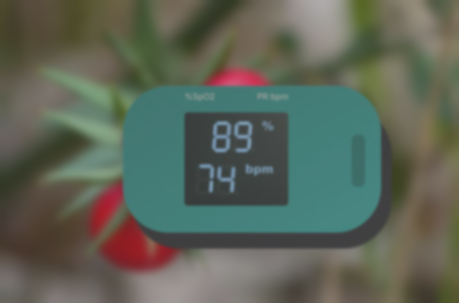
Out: 74,bpm
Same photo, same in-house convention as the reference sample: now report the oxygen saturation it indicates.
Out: 89,%
